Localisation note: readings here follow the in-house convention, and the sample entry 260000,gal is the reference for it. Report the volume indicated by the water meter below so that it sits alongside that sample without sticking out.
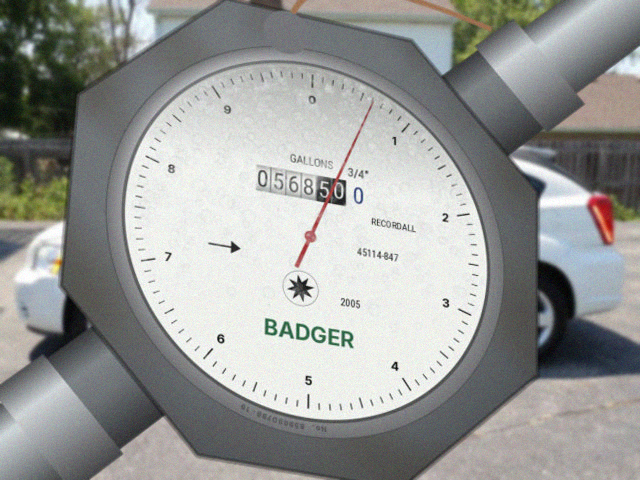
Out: 568500.6,gal
